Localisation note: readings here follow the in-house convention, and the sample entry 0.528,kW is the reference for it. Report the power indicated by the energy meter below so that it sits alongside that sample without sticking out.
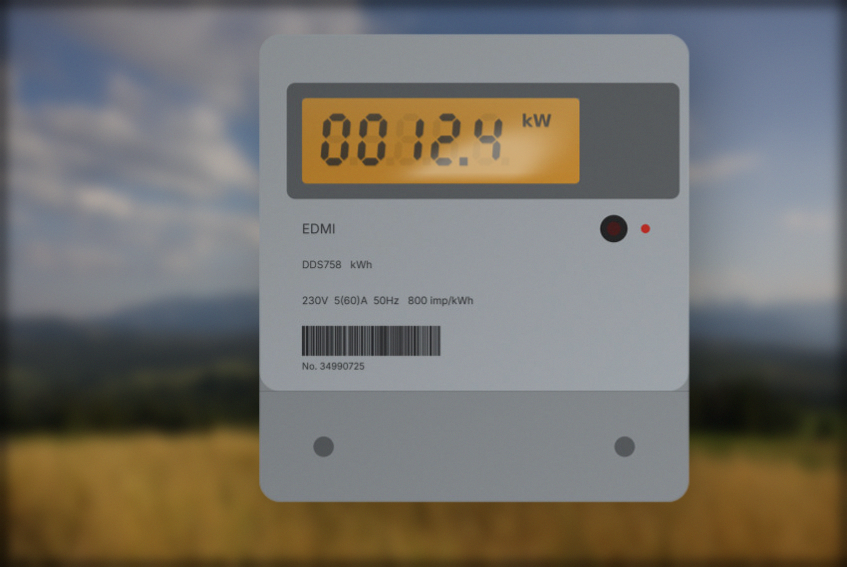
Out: 12.4,kW
